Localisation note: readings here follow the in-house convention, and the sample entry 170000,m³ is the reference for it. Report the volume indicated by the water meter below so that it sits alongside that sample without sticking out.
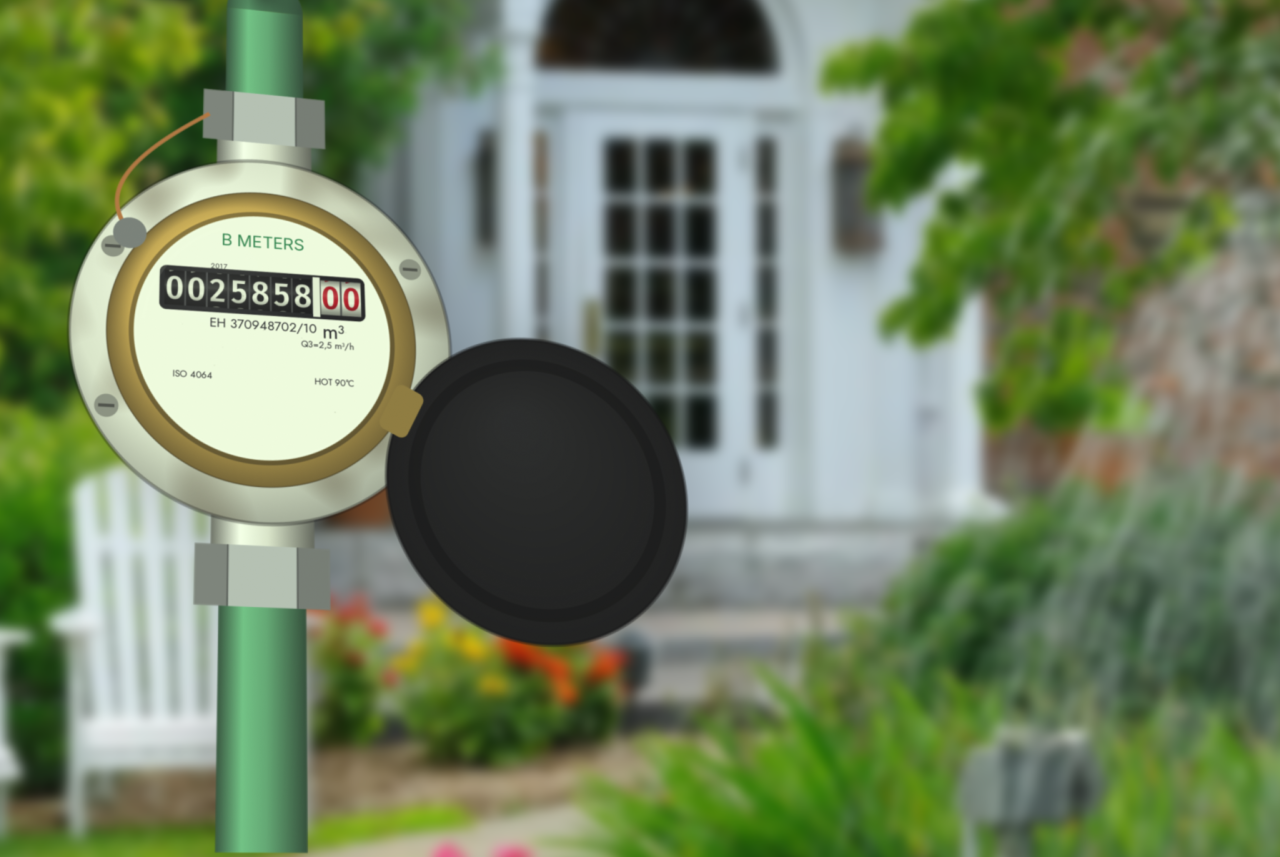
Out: 25858.00,m³
